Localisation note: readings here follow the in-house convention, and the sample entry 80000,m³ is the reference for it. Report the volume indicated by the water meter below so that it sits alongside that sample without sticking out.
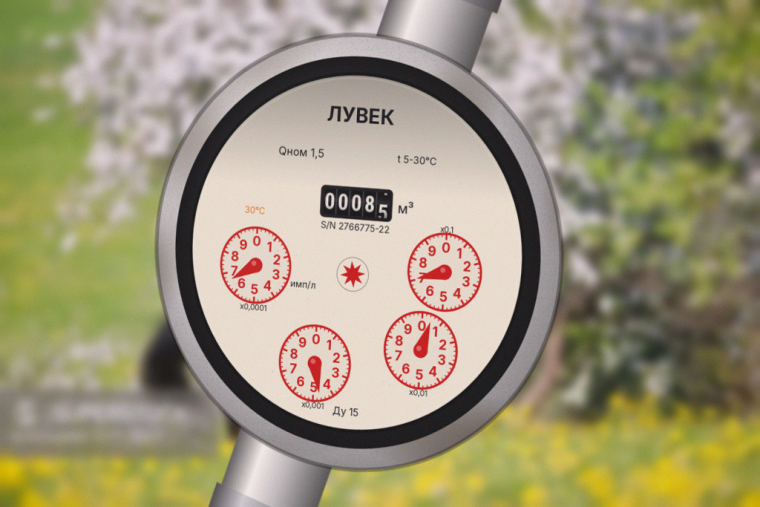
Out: 84.7046,m³
